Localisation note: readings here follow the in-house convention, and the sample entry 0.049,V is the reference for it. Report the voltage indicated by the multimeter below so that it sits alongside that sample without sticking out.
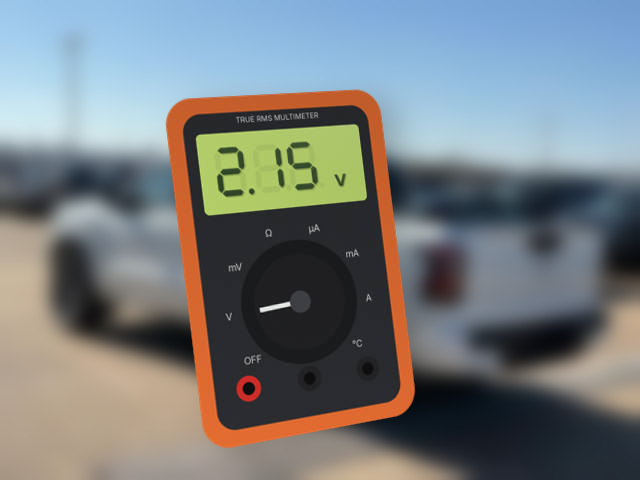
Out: 2.15,V
